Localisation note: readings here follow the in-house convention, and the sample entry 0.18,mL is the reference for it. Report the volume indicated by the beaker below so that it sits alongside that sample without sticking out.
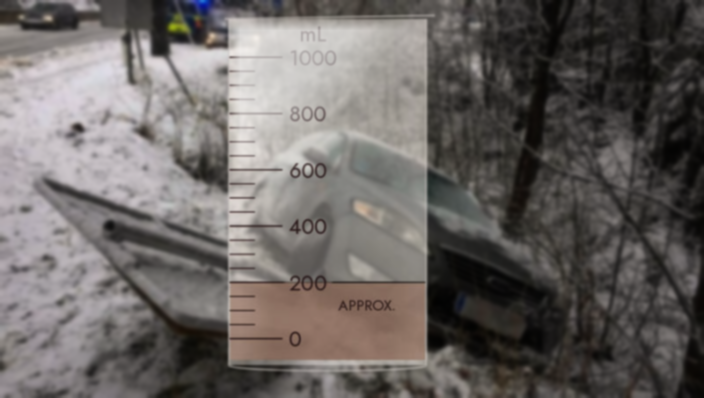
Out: 200,mL
